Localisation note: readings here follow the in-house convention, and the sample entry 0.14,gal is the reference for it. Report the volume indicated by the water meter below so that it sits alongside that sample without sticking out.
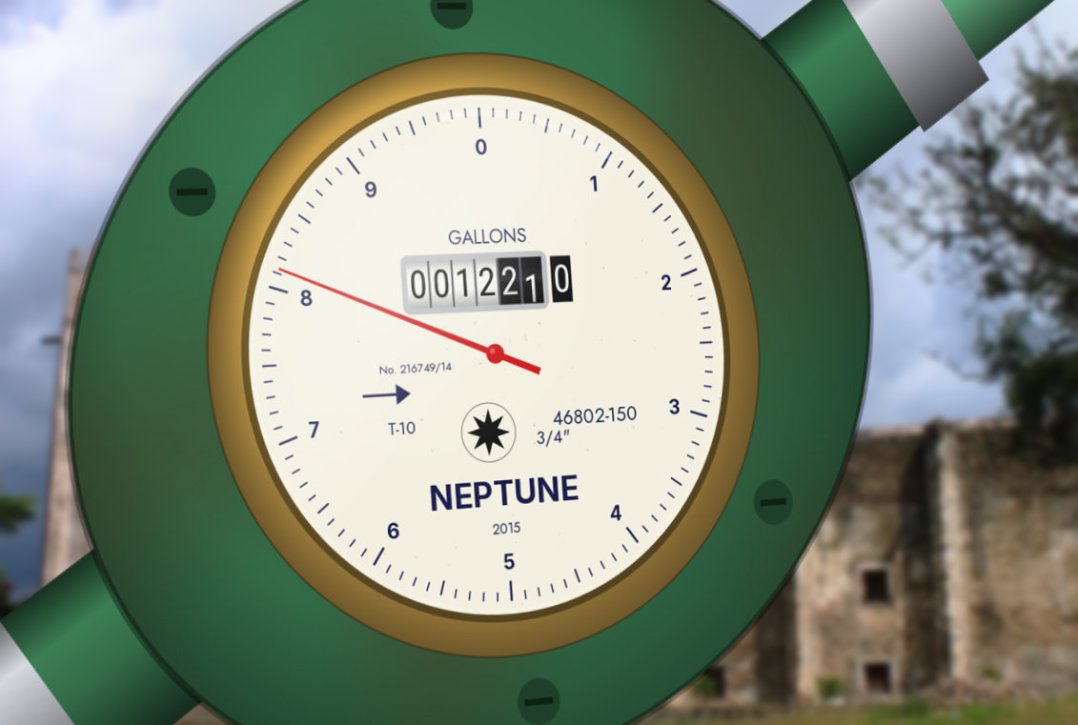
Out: 12208.1,gal
